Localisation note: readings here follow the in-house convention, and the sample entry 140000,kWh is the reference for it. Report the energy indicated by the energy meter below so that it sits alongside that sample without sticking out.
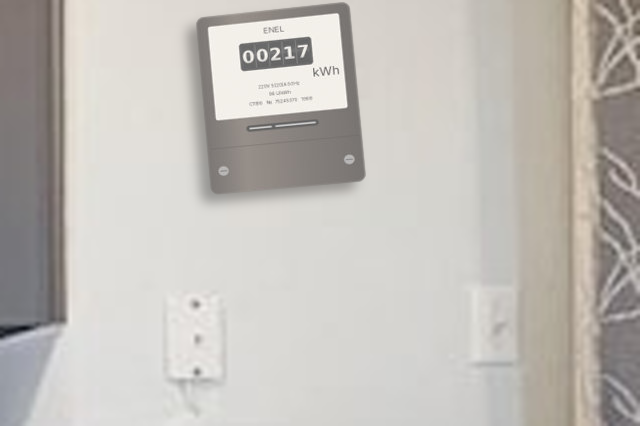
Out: 217,kWh
